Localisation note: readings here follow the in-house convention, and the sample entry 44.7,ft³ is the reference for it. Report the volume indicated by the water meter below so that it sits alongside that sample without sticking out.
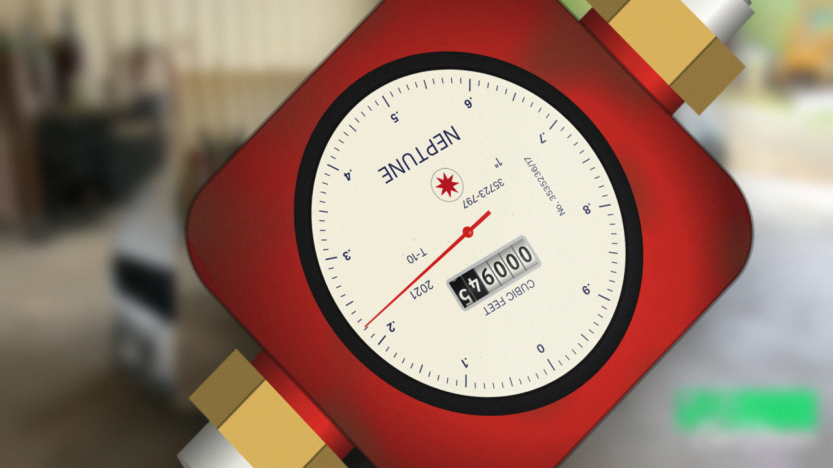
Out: 945.22,ft³
